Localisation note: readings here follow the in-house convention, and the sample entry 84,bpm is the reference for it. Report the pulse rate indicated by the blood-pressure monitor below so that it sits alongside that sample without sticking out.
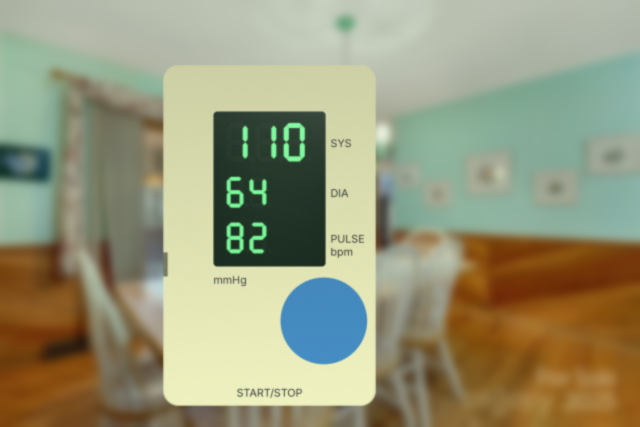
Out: 82,bpm
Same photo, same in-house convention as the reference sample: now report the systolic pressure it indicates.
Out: 110,mmHg
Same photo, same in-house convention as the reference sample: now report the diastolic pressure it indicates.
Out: 64,mmHg
